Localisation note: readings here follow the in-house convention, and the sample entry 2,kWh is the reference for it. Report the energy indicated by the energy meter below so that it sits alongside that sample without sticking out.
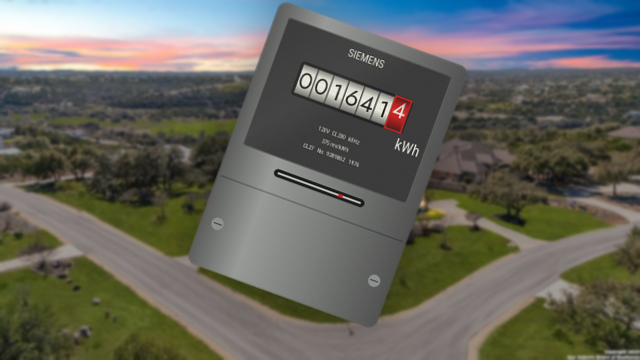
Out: 1641.4,kWh
